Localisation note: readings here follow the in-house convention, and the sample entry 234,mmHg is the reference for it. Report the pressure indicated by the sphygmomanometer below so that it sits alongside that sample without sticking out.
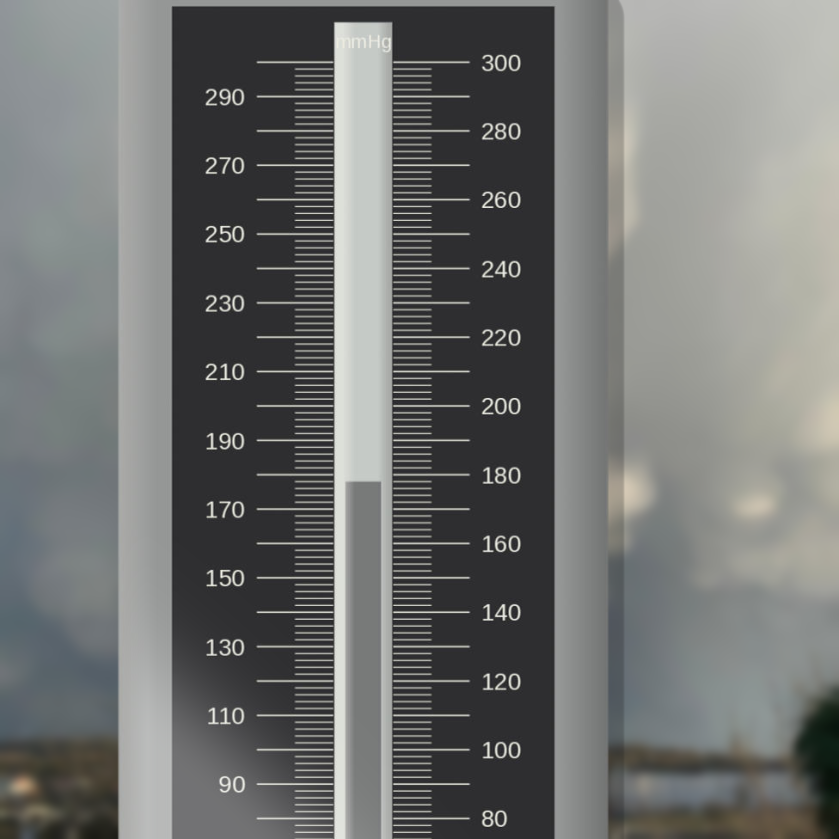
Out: 178,mmHg
